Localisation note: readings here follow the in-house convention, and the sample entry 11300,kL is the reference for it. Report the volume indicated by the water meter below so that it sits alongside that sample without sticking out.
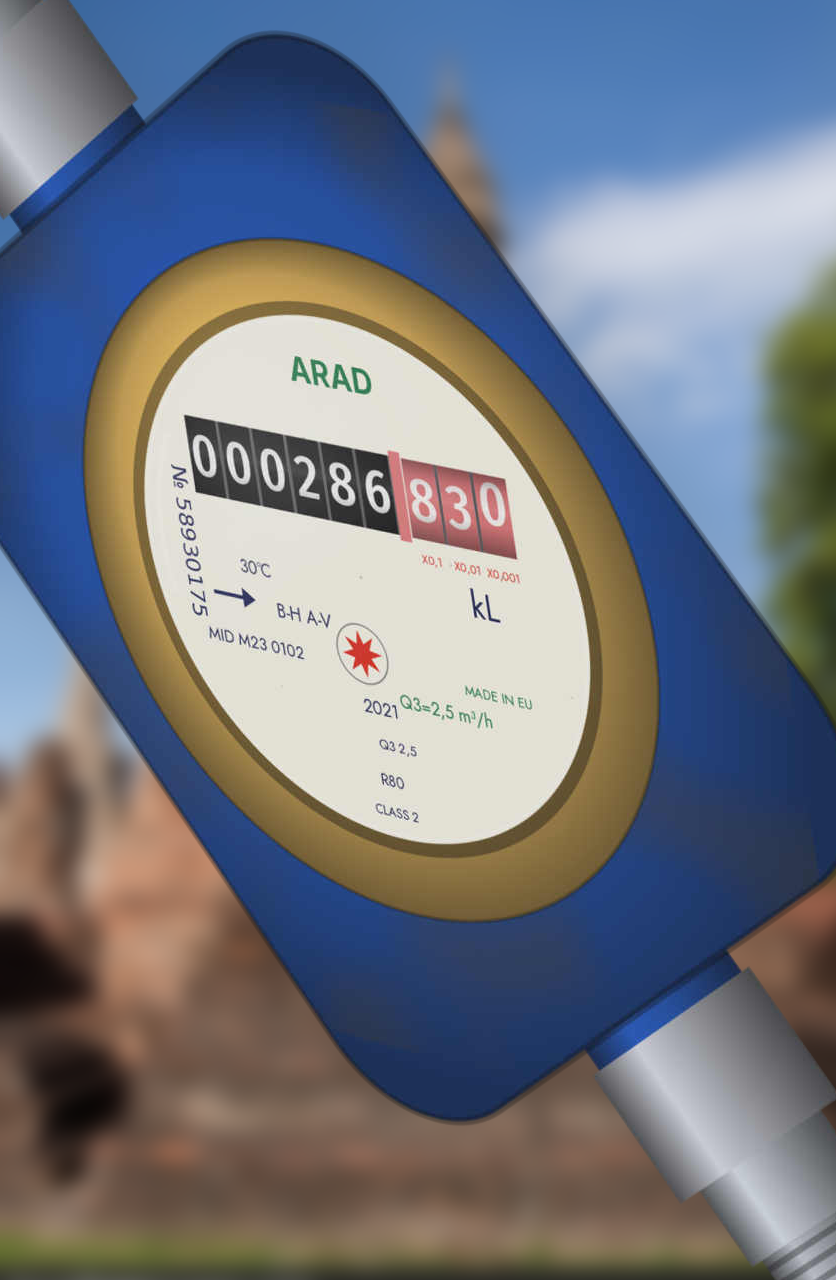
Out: 286.830,kL
